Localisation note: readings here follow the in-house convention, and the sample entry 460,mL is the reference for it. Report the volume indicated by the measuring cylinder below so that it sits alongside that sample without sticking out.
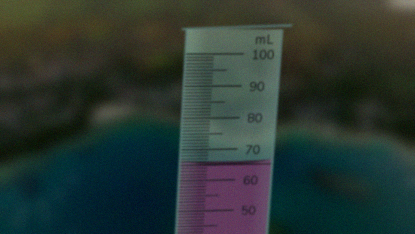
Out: 65,mL
